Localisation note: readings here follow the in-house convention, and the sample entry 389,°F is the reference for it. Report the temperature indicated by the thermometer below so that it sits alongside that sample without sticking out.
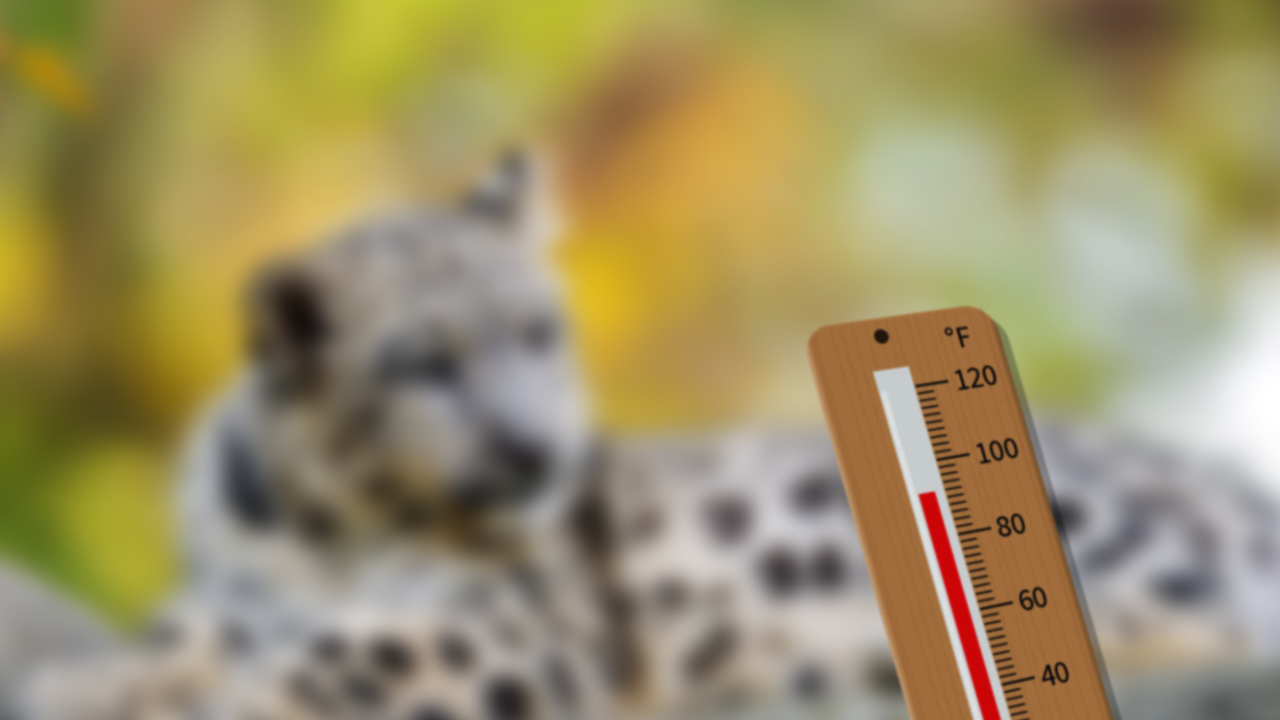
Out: 92,°F
